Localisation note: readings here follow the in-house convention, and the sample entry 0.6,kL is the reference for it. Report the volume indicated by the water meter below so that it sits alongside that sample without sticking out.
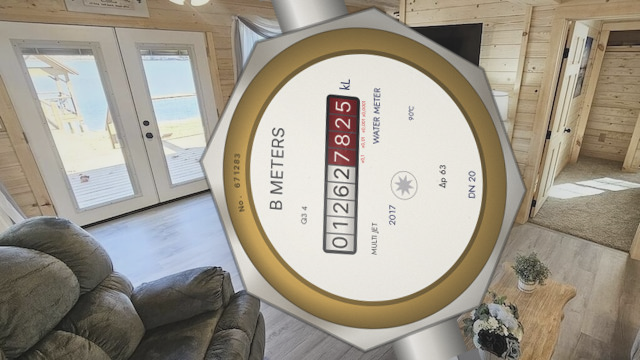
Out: 1262.7825,kL
